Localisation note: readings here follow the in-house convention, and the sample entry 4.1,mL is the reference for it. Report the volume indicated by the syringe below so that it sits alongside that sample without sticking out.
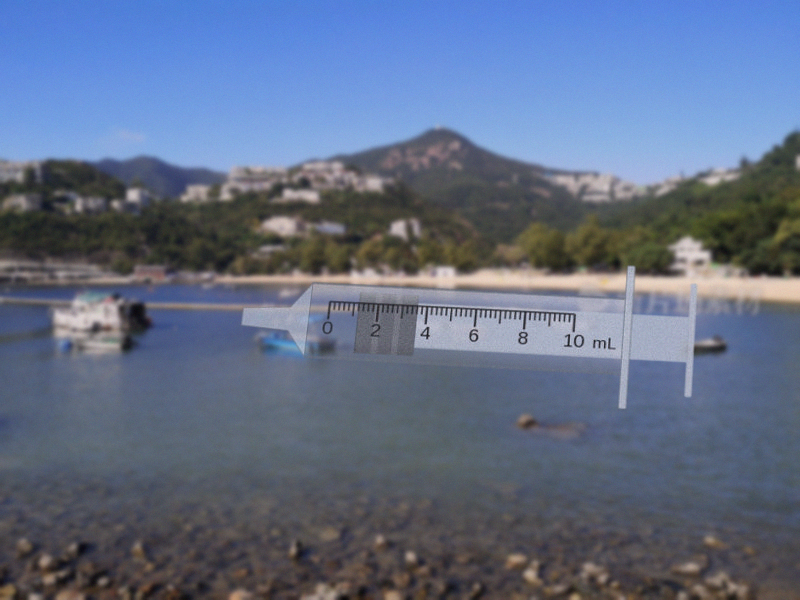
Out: 1.2,mL
